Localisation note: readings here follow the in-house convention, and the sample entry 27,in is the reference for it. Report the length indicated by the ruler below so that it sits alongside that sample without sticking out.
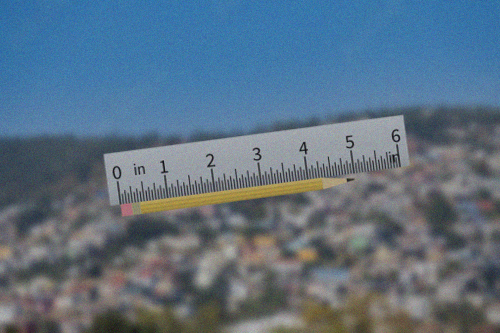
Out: 5,in
